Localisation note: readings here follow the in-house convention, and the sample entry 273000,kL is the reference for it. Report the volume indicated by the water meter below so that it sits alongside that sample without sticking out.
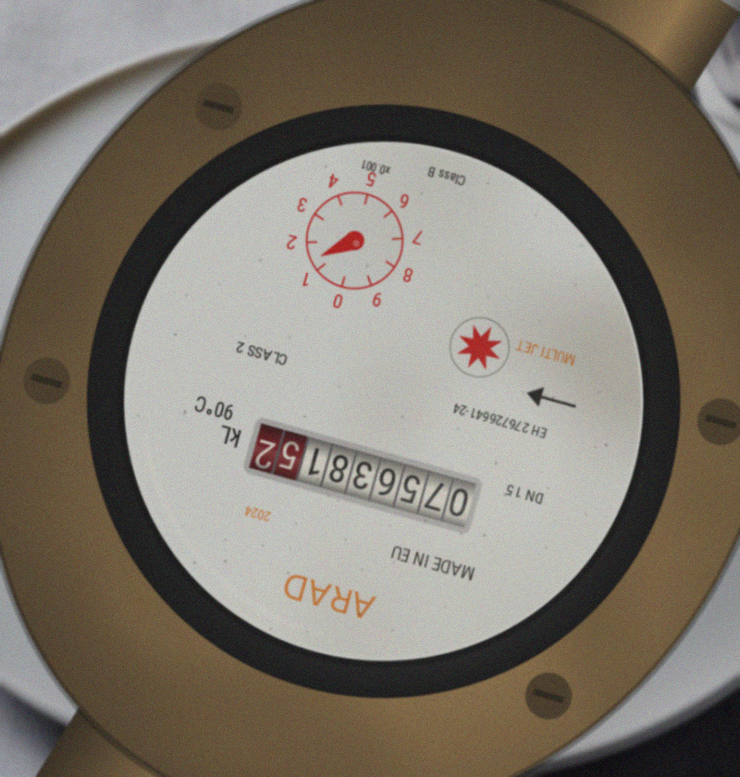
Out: 756381.521,kL
